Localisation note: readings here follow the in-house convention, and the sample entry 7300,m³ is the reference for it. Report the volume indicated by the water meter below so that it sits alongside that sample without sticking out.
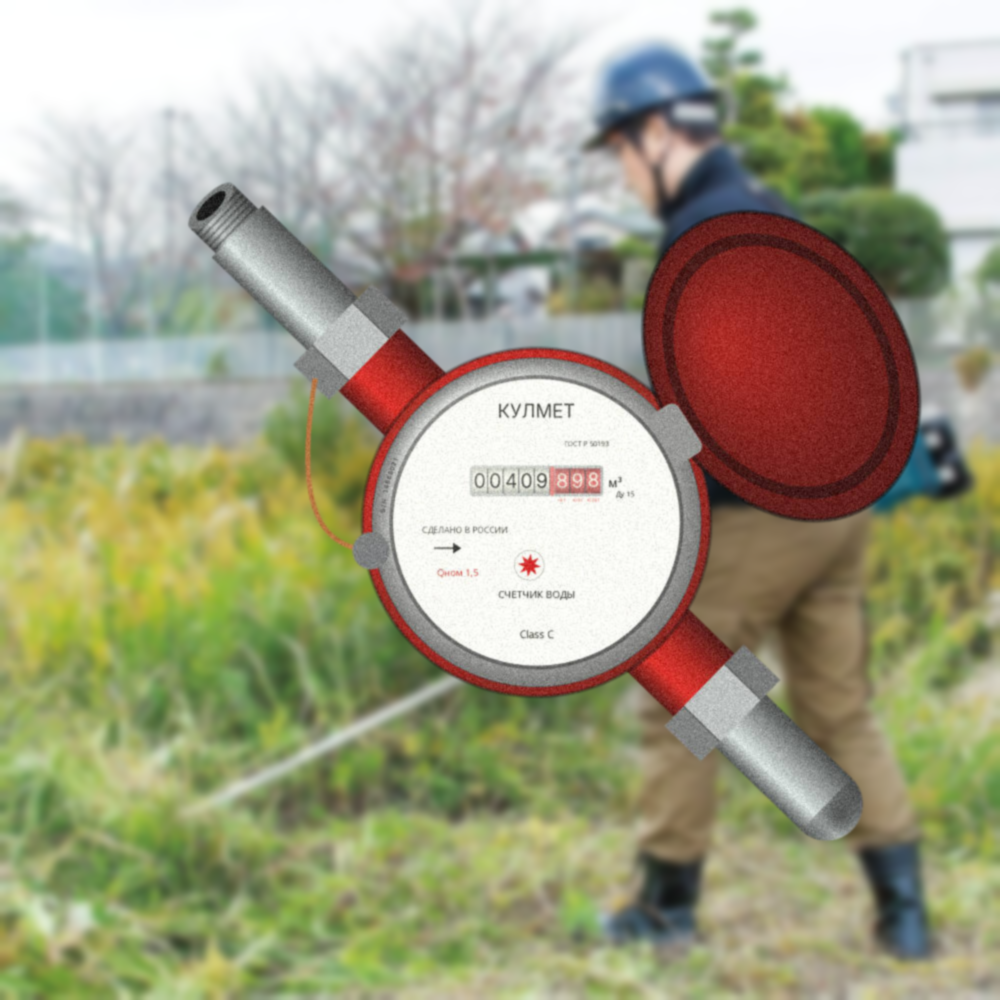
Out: 409.898,m³
